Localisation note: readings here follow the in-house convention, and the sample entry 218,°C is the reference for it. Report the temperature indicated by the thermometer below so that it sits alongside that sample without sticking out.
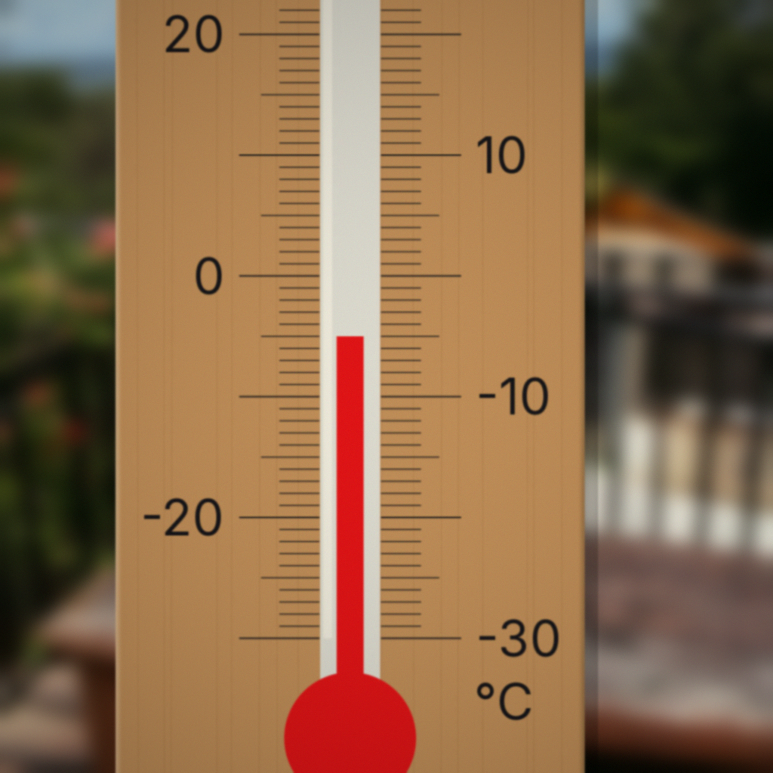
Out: -5,°C
